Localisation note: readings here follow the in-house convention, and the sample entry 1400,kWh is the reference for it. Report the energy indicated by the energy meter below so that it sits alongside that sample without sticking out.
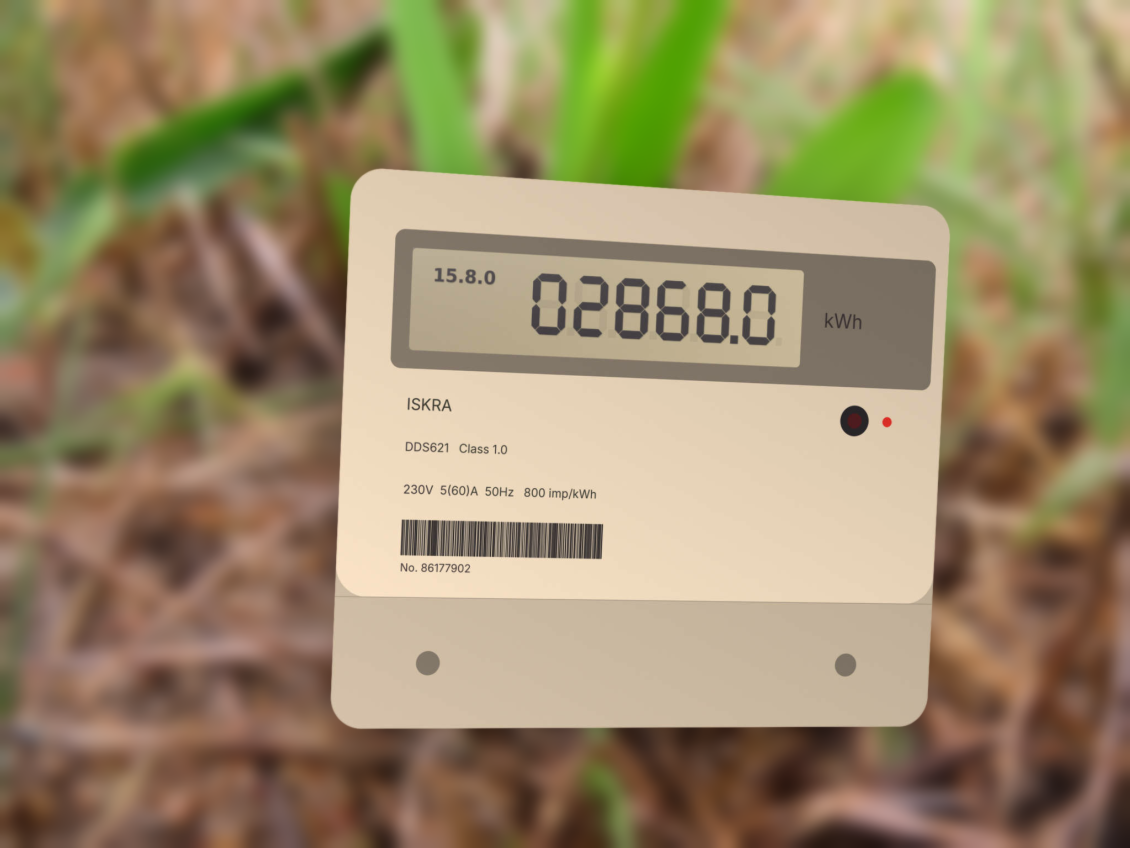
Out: 2868.0,kWh
